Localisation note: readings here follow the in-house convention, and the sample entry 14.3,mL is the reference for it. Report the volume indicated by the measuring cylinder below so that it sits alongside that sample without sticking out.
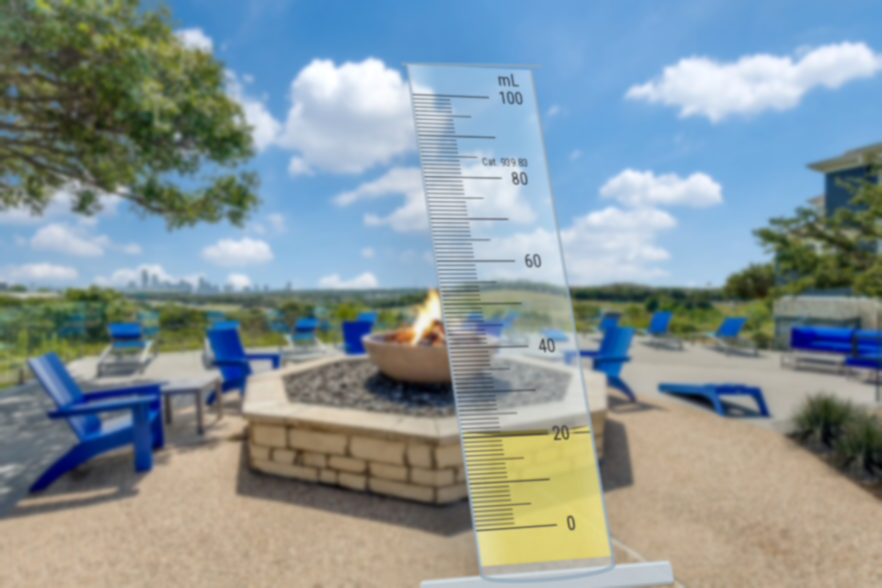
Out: 20,mL
